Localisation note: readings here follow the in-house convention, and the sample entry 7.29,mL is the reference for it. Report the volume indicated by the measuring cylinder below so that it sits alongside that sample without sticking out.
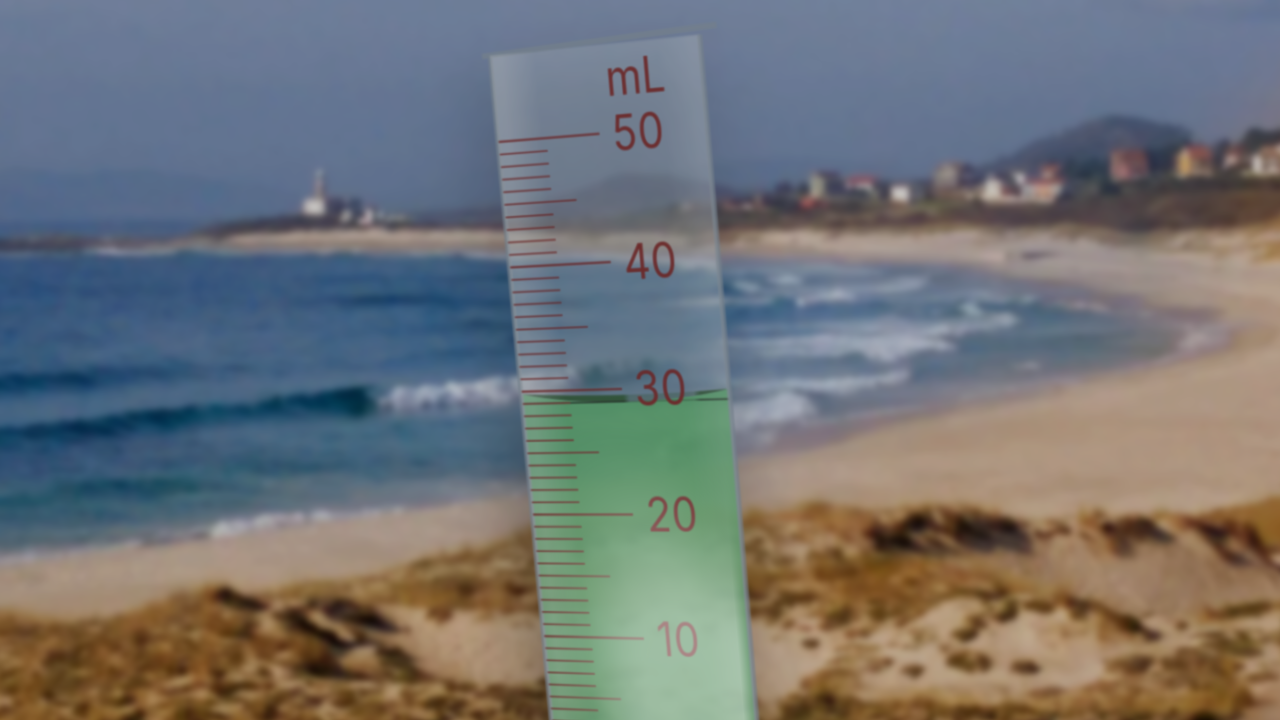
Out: 29,mL
